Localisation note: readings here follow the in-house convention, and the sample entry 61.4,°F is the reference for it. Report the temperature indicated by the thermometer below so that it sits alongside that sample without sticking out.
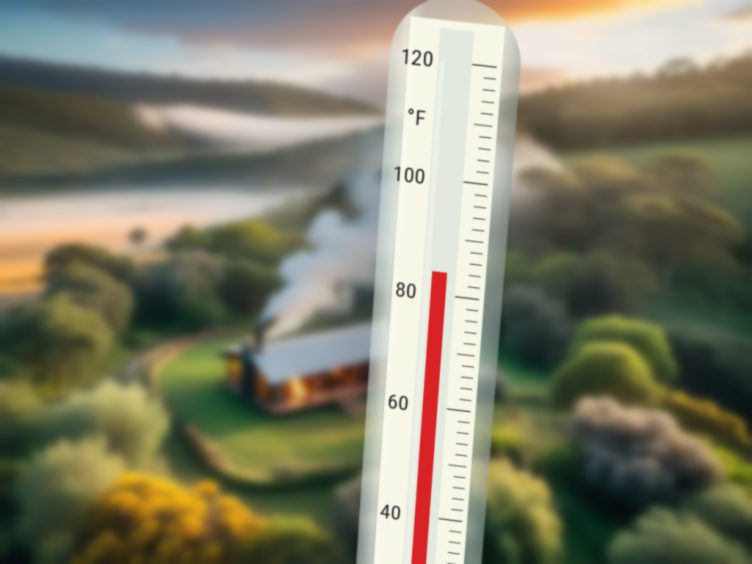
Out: 84,°F
